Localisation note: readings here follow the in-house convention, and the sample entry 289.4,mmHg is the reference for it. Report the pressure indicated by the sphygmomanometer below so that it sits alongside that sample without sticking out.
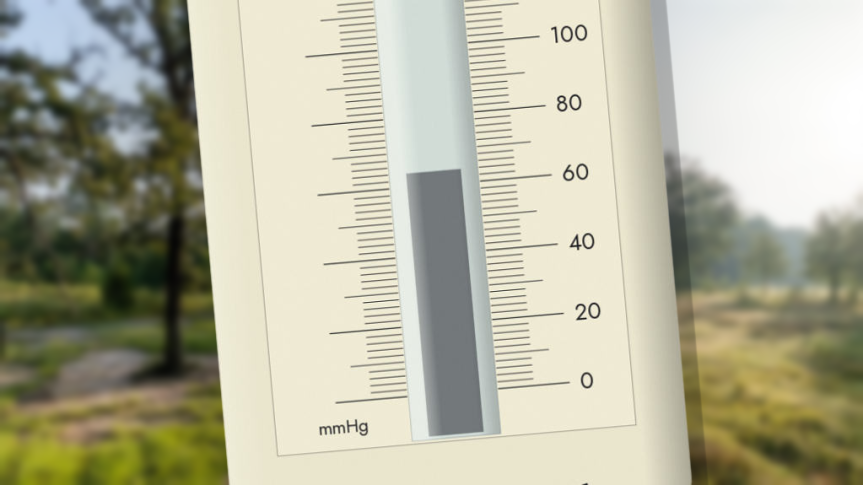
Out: 64,mmHg
